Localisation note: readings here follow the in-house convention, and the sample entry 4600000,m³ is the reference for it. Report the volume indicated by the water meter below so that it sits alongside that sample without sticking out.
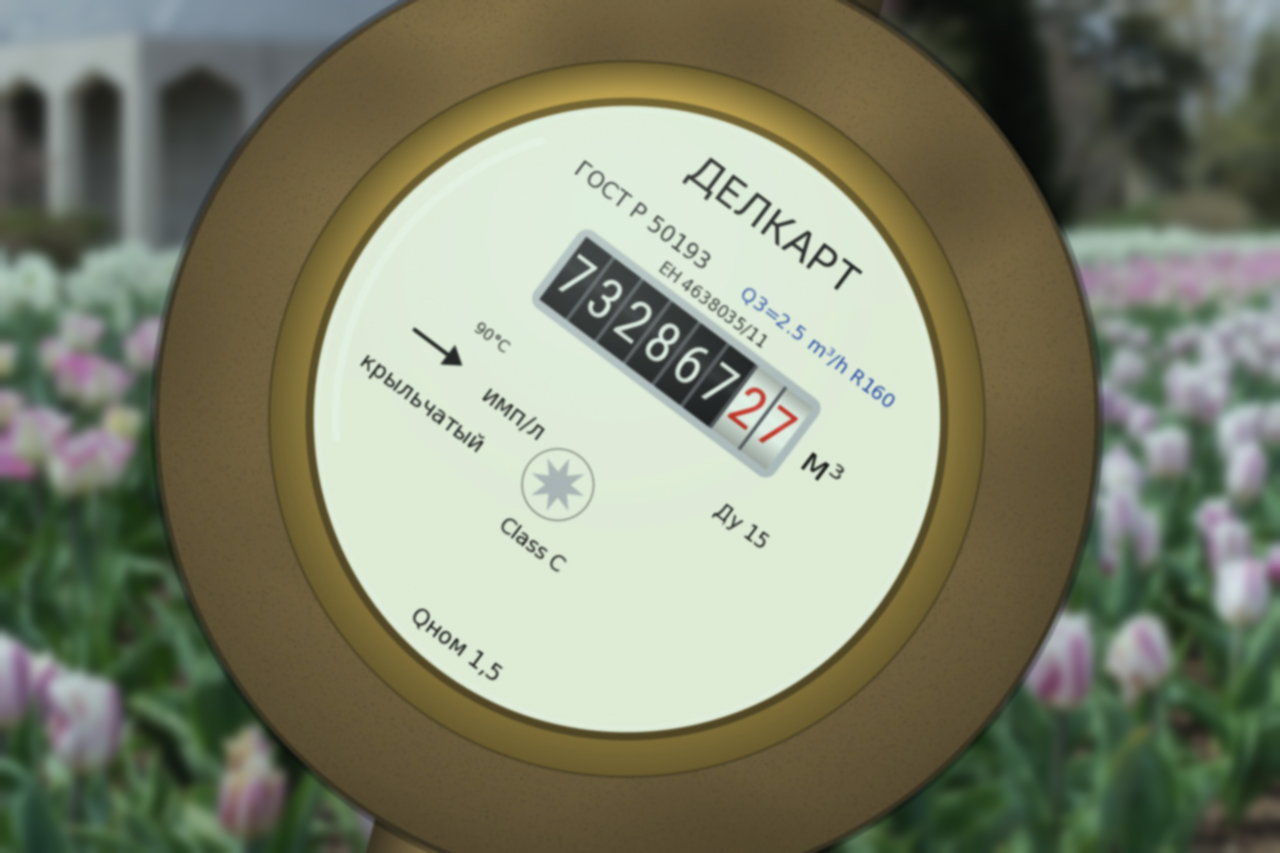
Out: 732867.27,m³
